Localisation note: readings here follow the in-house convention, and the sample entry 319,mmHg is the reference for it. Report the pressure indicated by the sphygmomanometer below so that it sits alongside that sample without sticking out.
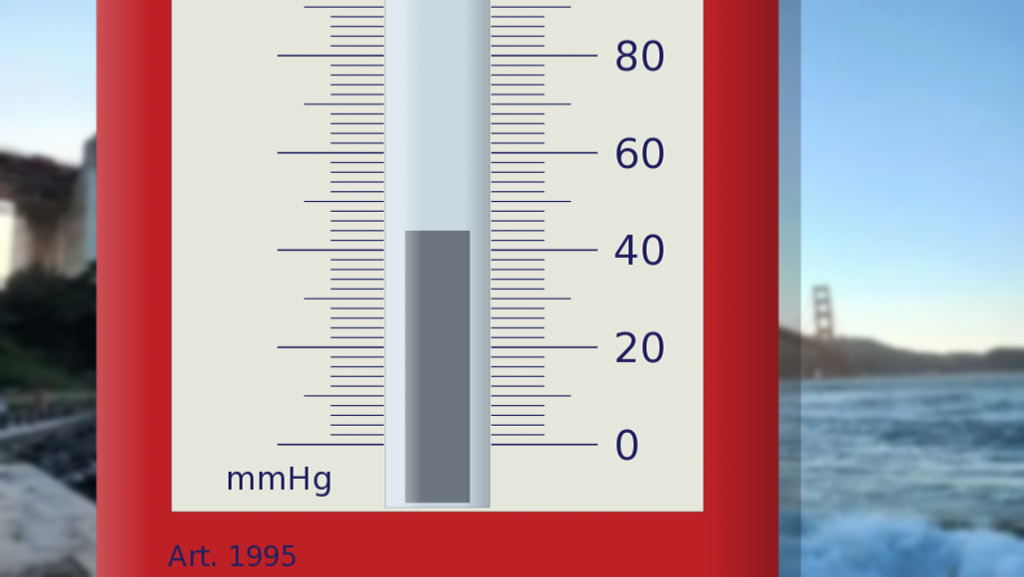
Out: 44,mmHg
